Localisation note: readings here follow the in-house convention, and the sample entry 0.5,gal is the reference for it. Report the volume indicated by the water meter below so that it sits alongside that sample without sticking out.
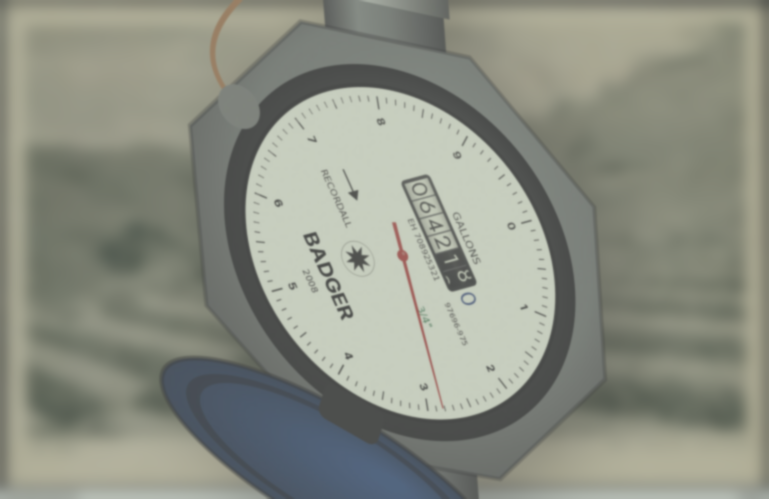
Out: 642182.8,gal
